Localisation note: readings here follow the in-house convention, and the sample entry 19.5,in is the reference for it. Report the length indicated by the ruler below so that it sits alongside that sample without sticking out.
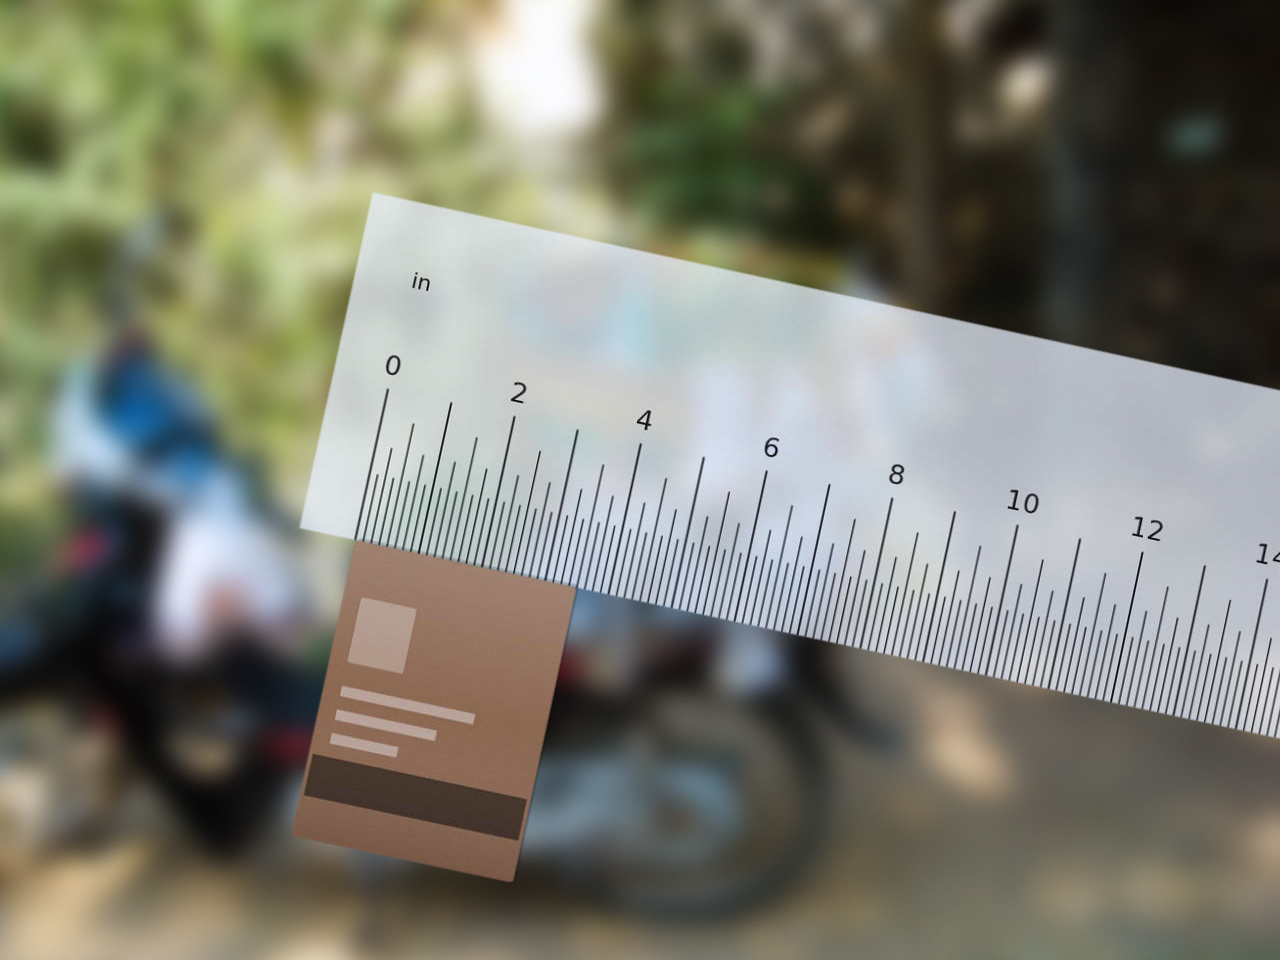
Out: 3.5,in
